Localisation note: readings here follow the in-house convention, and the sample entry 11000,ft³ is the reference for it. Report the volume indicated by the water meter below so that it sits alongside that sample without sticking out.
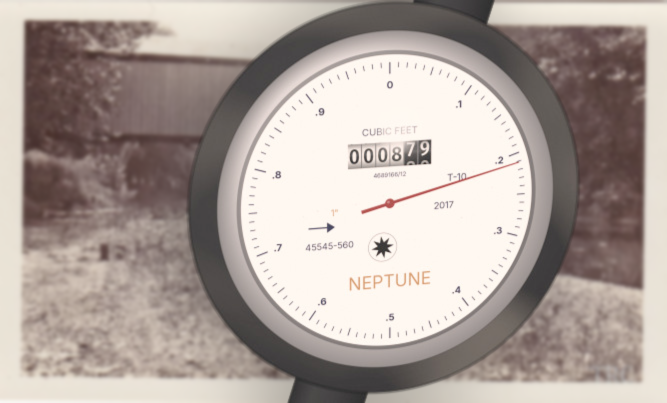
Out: 879.21,ft³
